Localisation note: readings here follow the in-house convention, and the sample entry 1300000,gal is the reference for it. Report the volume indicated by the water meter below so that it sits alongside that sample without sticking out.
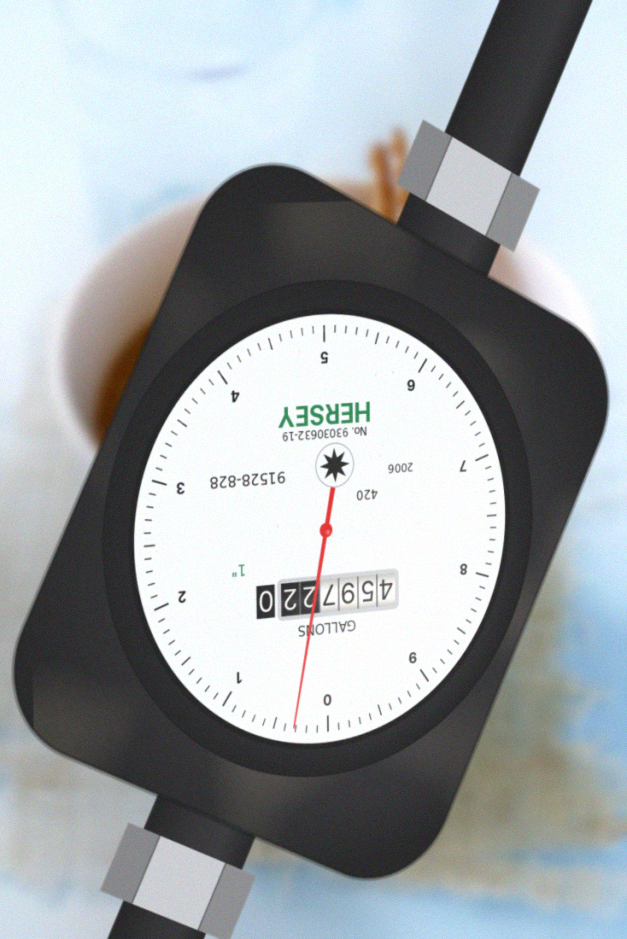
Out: 4597220.3,gal
